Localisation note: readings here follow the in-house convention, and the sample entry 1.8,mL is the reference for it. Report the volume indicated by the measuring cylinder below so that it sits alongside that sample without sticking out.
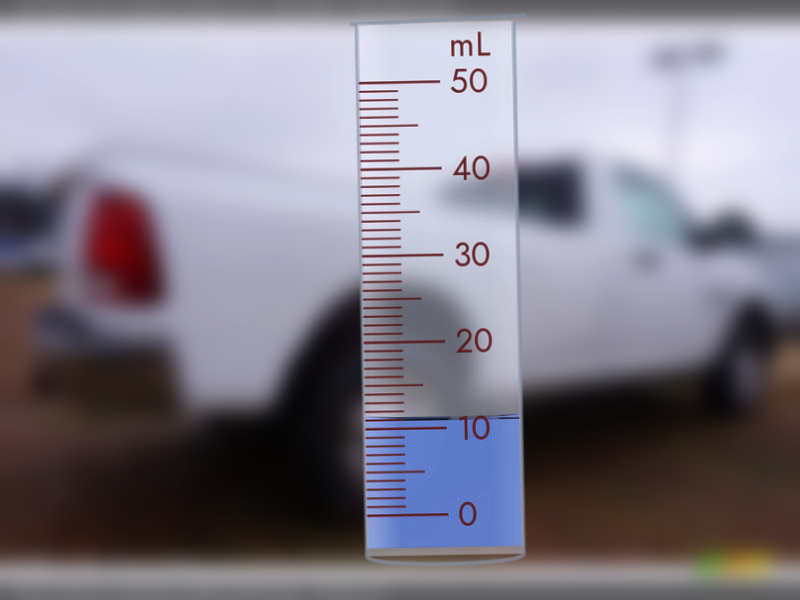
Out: 11,mL
